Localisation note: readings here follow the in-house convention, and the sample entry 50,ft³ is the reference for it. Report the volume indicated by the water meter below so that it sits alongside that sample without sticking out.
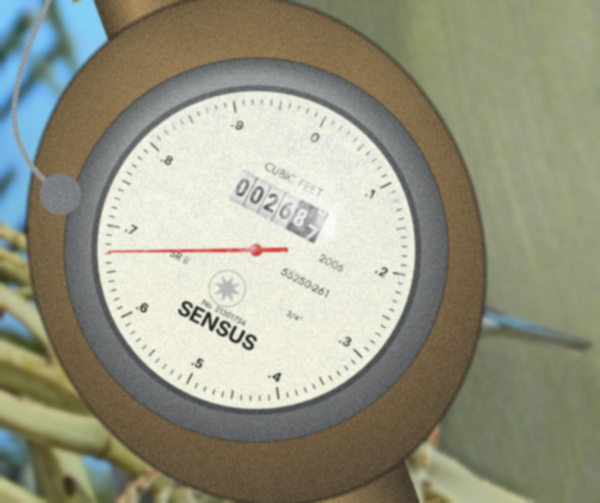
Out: 2686.67,ft³
